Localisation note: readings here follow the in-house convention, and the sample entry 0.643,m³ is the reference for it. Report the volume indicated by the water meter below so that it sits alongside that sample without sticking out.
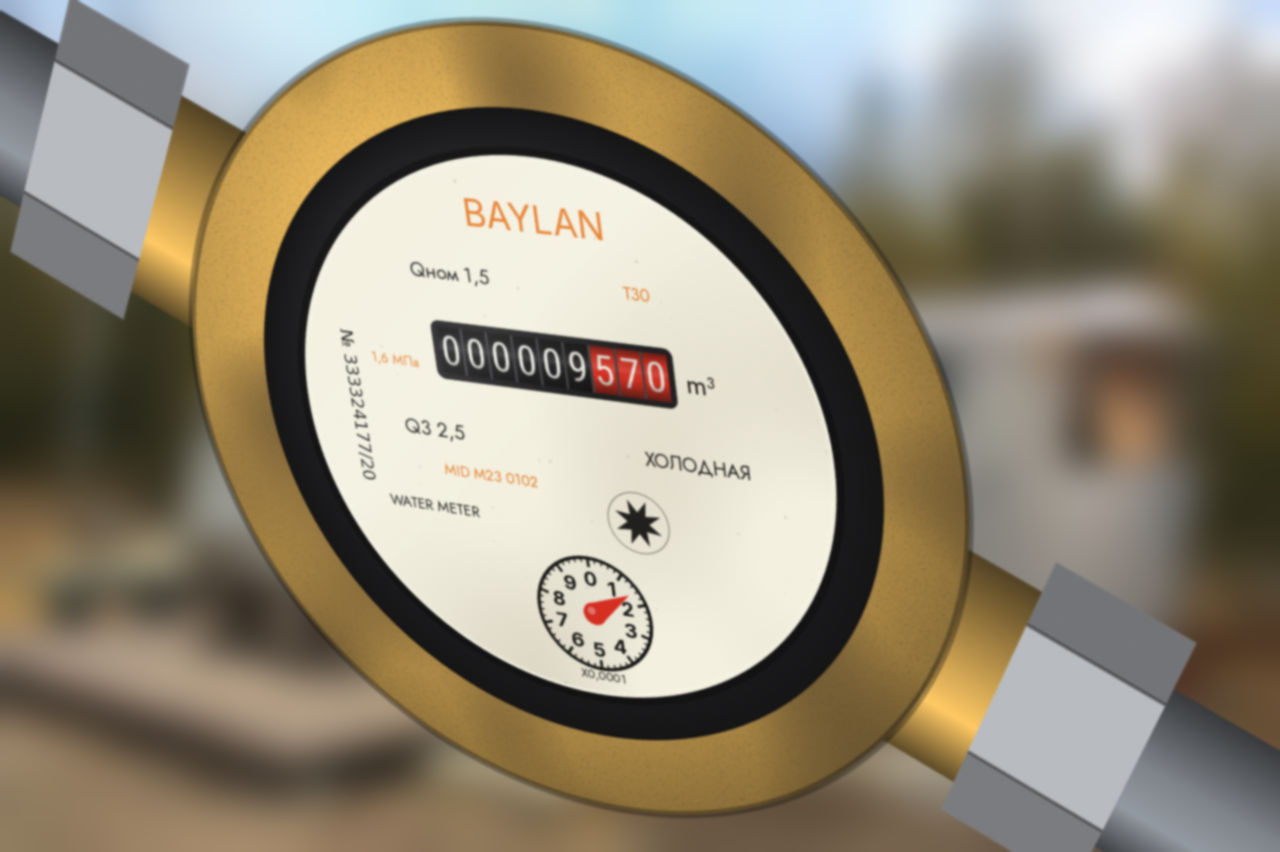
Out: 9.5701,m³
